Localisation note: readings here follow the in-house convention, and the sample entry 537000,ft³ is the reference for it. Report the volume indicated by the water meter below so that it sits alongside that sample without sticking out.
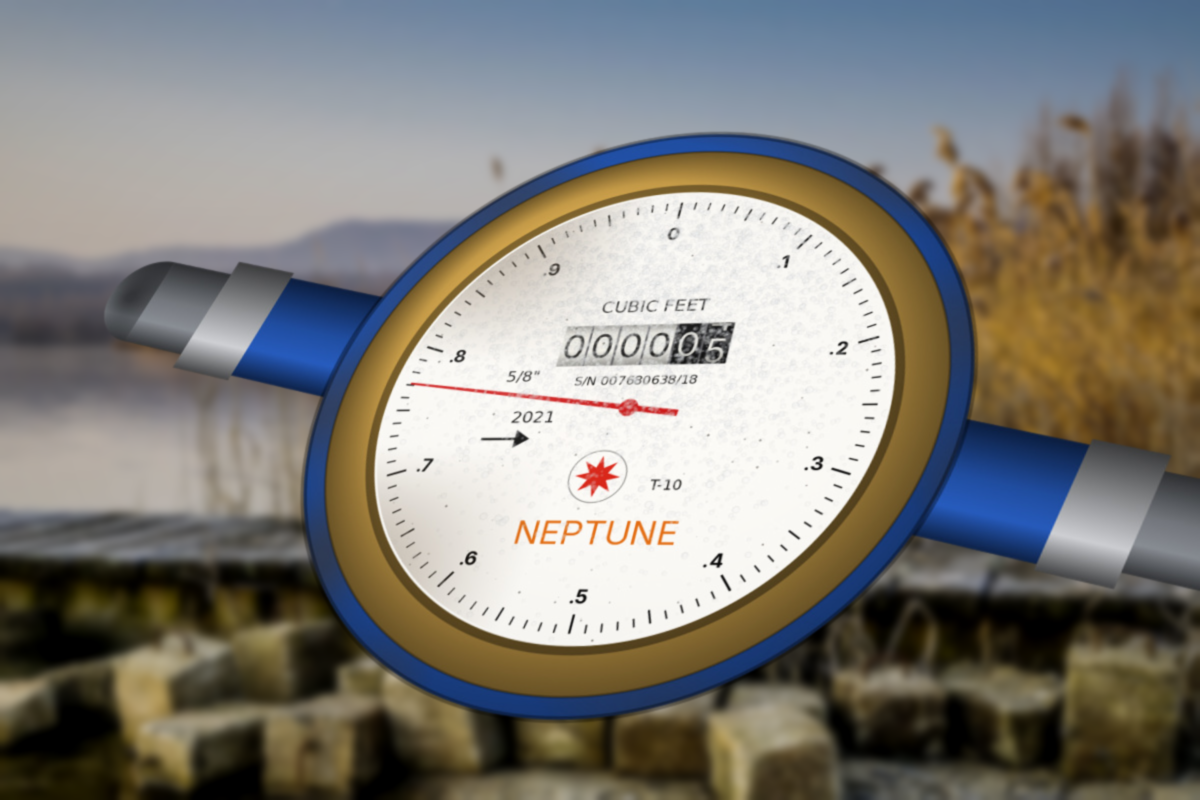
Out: 4.77,ft³
